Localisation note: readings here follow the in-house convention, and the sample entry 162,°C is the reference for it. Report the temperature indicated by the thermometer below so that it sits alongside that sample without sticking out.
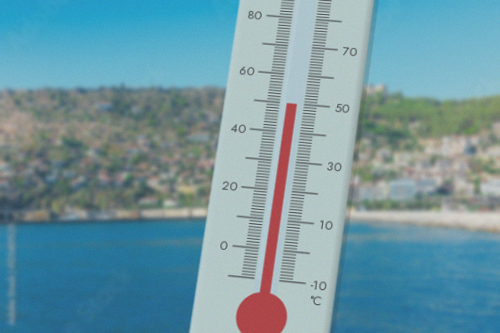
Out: 50,°C
